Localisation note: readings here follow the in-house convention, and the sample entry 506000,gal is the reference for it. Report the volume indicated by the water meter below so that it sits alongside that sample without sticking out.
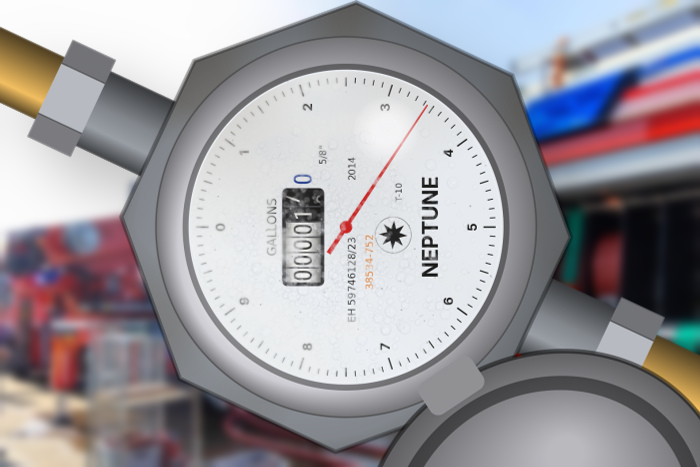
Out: 173.4,gal
